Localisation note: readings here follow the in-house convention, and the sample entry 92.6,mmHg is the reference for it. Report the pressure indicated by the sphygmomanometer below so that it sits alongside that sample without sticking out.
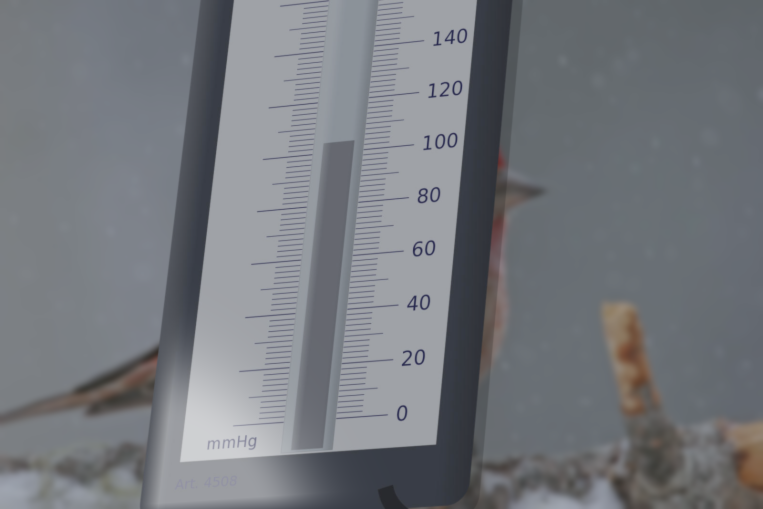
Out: 104,mmHg
